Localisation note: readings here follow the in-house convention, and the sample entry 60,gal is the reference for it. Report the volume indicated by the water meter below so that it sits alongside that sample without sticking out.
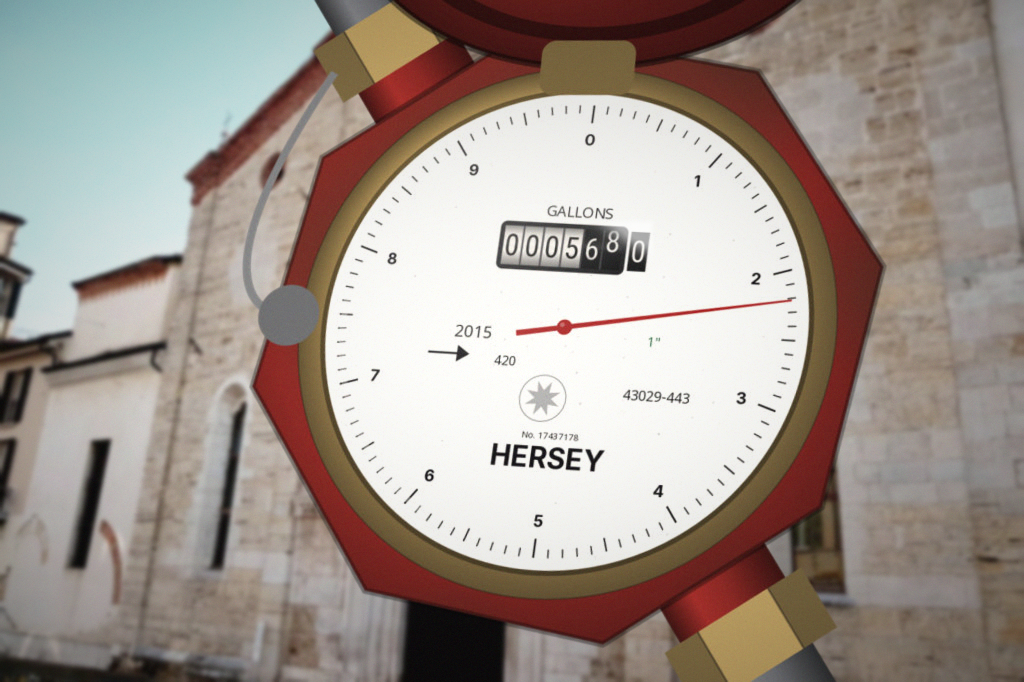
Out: 5682.2,gal
